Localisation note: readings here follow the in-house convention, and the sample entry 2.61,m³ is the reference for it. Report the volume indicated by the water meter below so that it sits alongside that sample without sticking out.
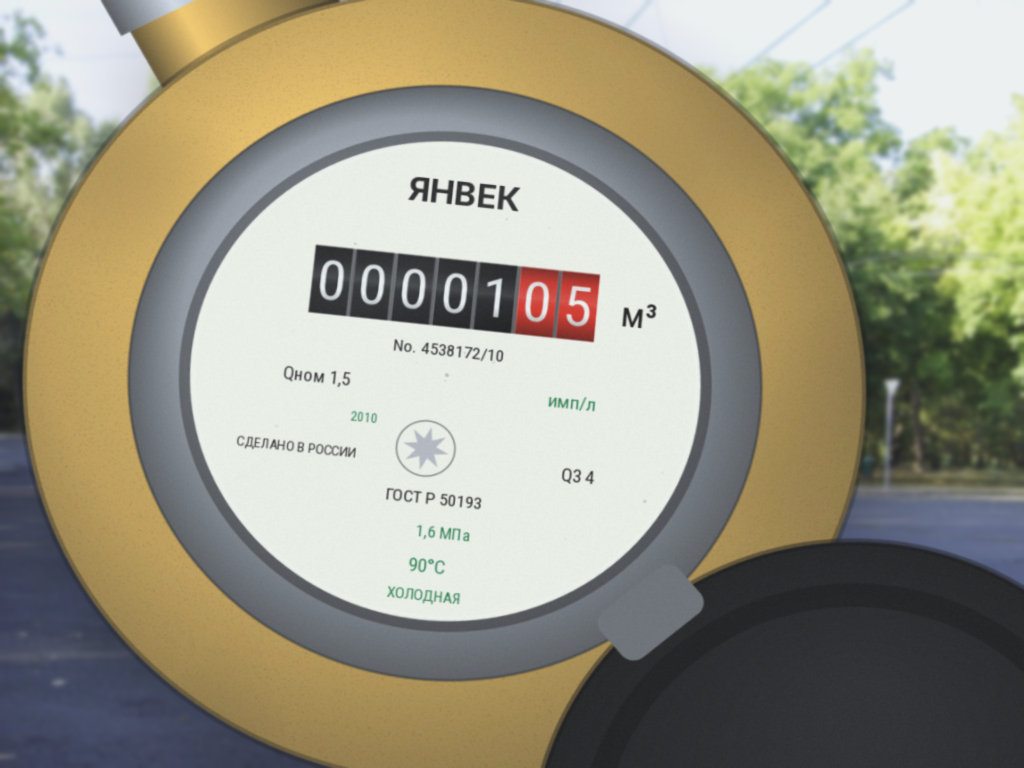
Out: 1.05,m³
